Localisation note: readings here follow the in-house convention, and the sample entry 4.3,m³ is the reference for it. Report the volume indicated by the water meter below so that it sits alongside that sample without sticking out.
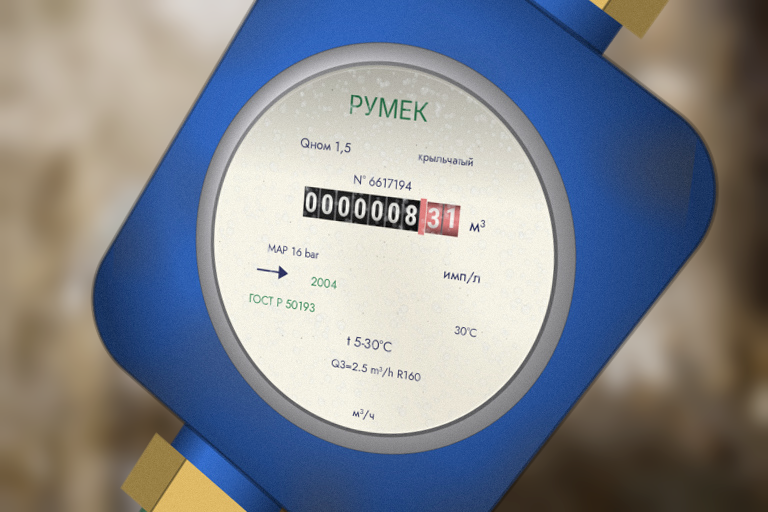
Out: 8.31,m³
